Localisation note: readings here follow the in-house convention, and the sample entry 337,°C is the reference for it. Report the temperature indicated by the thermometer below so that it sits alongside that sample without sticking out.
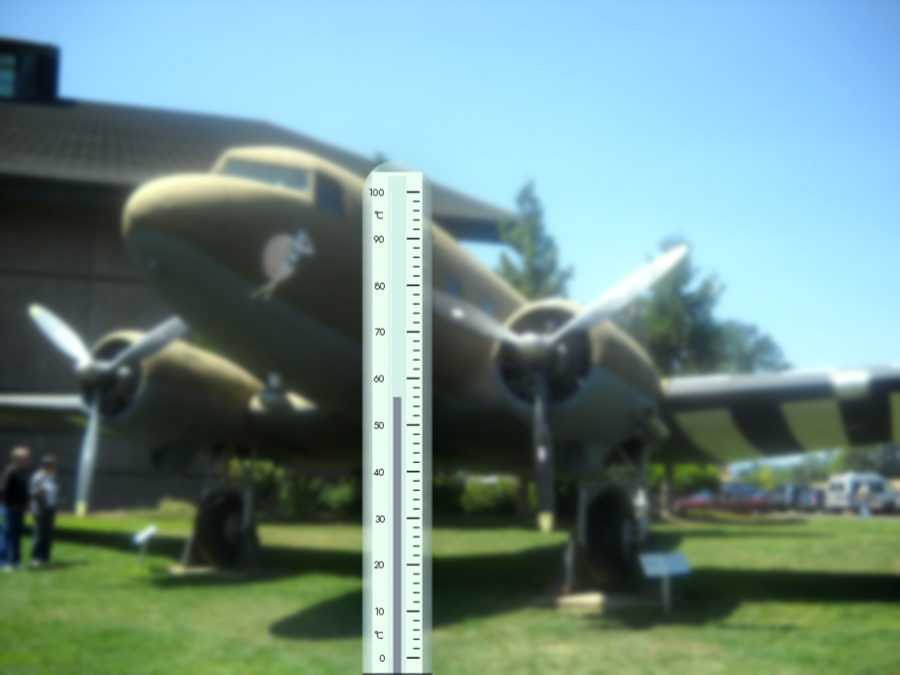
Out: 56,°C
